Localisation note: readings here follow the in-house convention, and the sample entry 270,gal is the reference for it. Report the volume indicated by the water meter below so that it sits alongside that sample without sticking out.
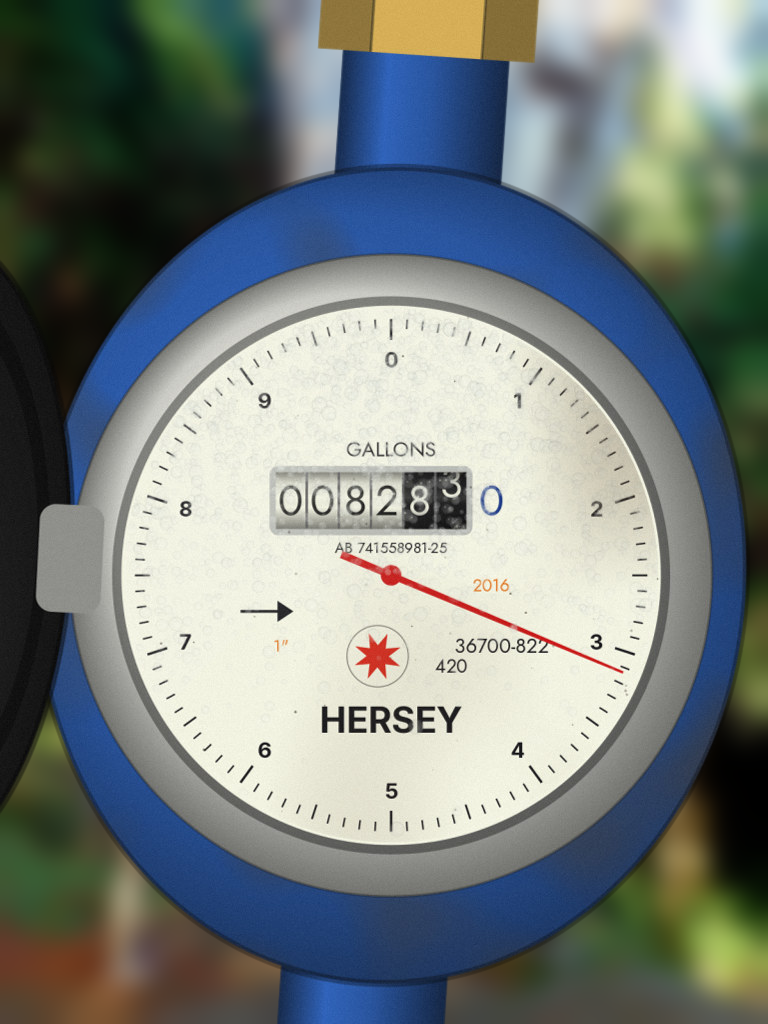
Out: 82833.1,gal
